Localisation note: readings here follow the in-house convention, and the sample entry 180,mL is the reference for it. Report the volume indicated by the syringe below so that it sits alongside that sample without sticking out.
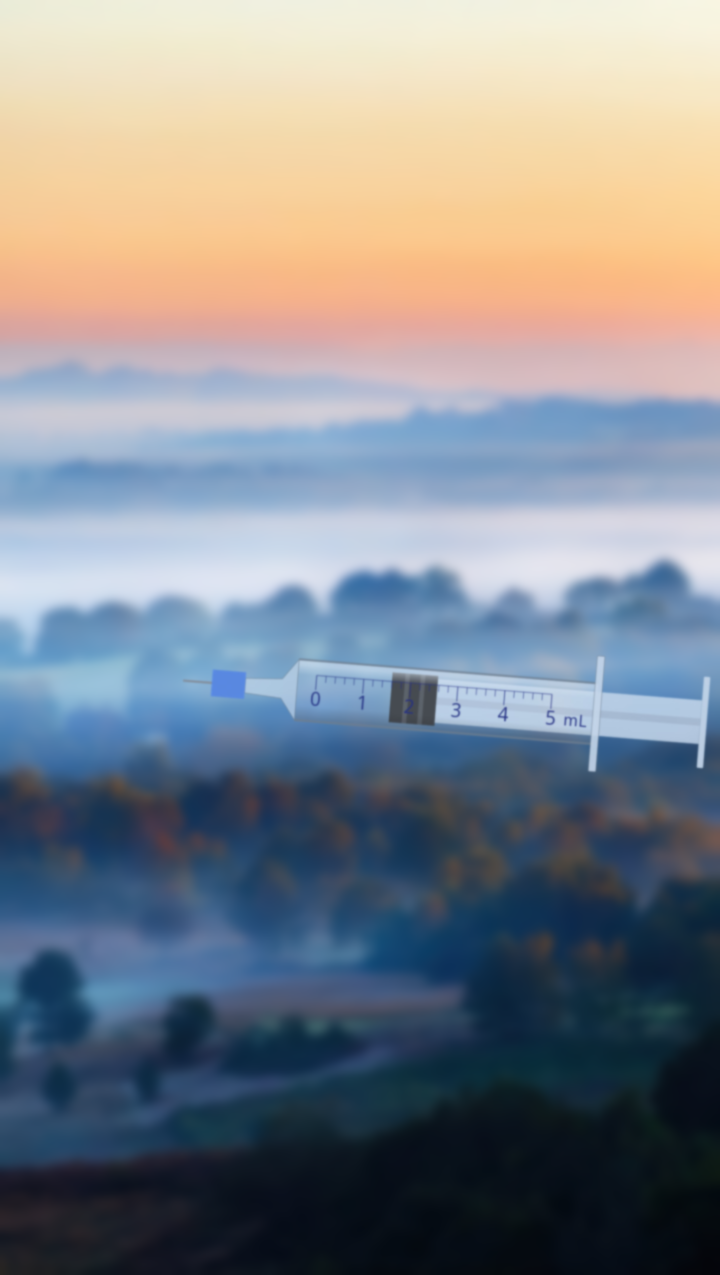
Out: 1.6,mL
